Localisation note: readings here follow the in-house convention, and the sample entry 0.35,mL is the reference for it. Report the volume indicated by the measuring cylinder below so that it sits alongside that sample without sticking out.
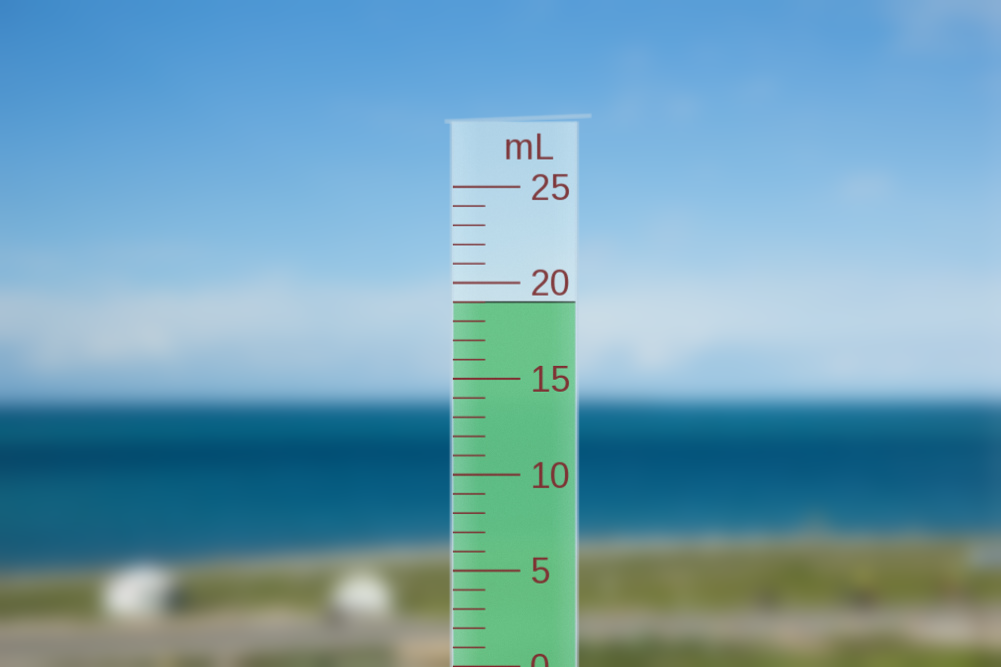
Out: 19,mL
